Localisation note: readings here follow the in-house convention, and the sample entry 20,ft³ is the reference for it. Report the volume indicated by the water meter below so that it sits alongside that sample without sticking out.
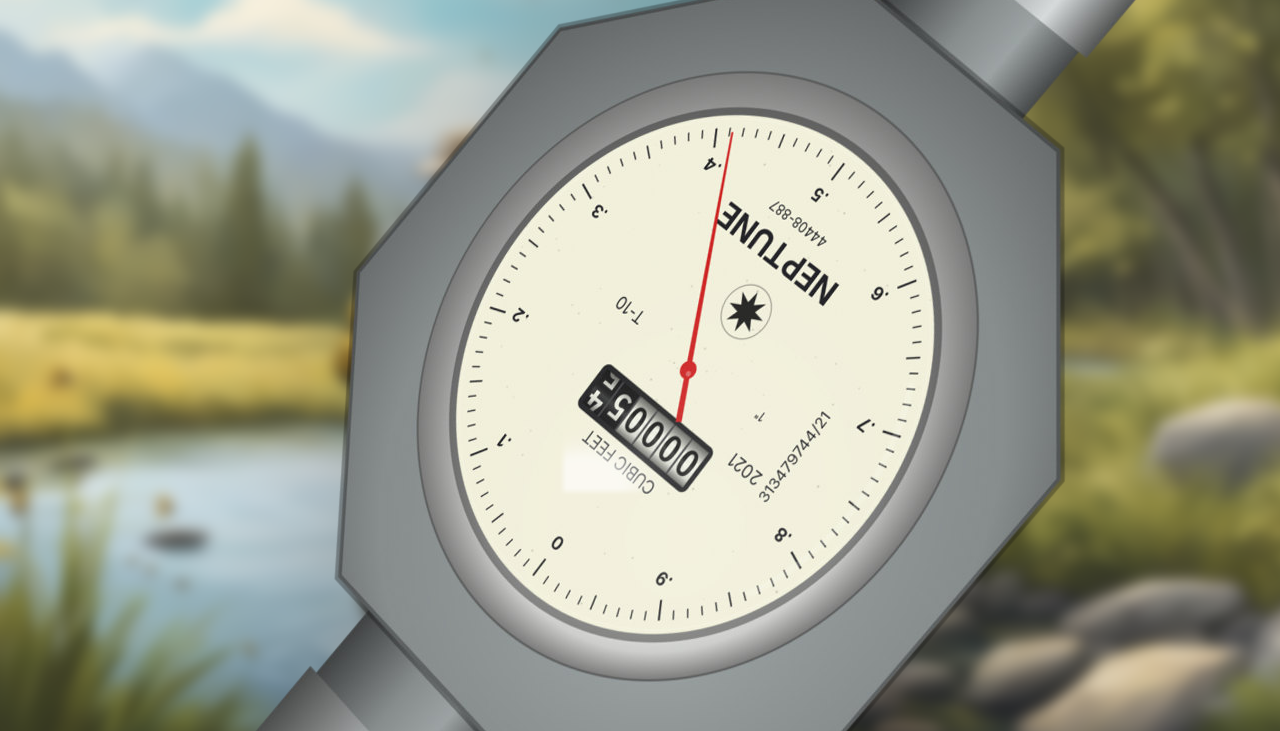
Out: 54.41,ft³
